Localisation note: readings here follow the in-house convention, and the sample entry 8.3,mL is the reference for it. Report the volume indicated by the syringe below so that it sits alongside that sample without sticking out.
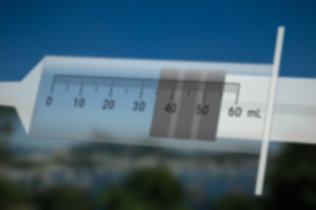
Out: 35,mL
